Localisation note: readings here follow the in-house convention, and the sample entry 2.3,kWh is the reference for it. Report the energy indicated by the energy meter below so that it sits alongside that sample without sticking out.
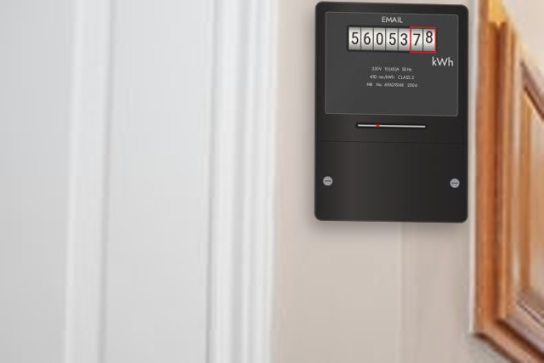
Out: 56053.78,kWh
